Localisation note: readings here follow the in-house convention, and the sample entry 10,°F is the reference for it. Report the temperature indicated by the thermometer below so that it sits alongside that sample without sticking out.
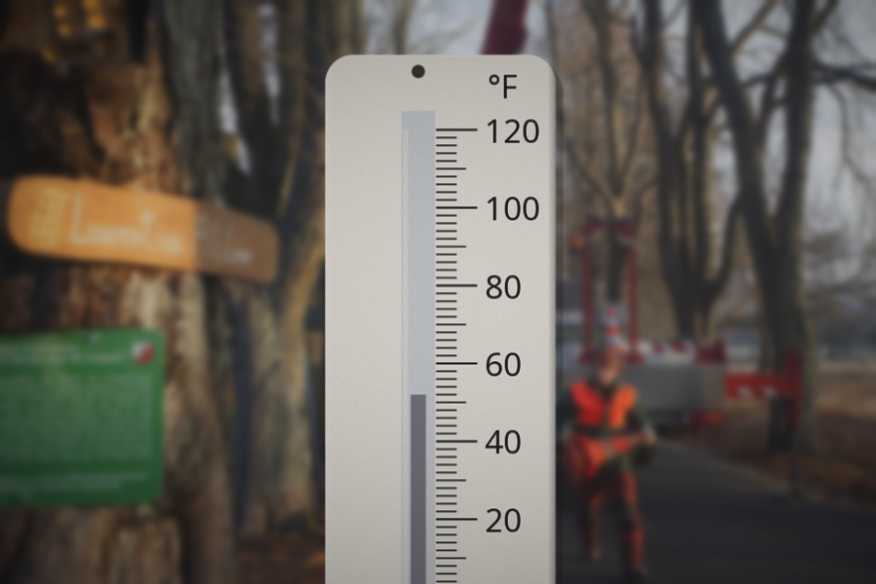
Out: 52,°F
